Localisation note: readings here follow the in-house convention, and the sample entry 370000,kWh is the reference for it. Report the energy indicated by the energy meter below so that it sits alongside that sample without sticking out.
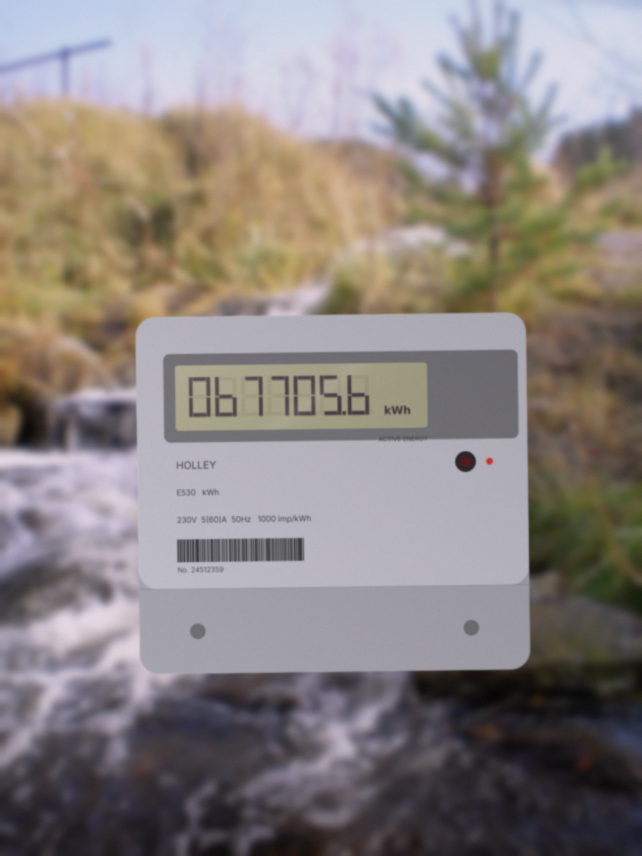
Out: 67705.6,kWh
